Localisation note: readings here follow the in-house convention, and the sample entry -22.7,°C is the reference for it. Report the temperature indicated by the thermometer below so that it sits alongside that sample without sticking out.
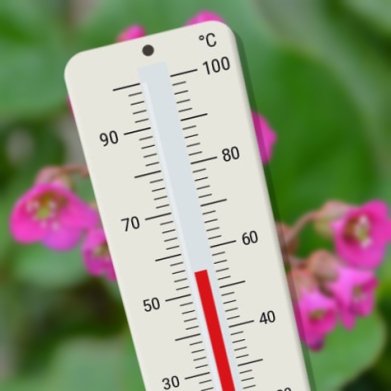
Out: 55,°C
